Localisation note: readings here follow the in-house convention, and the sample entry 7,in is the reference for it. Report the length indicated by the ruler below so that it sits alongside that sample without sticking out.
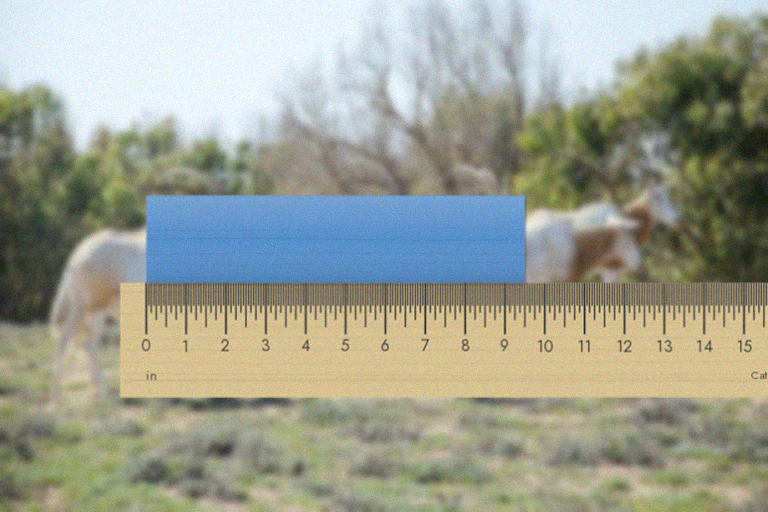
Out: 9.5,in
